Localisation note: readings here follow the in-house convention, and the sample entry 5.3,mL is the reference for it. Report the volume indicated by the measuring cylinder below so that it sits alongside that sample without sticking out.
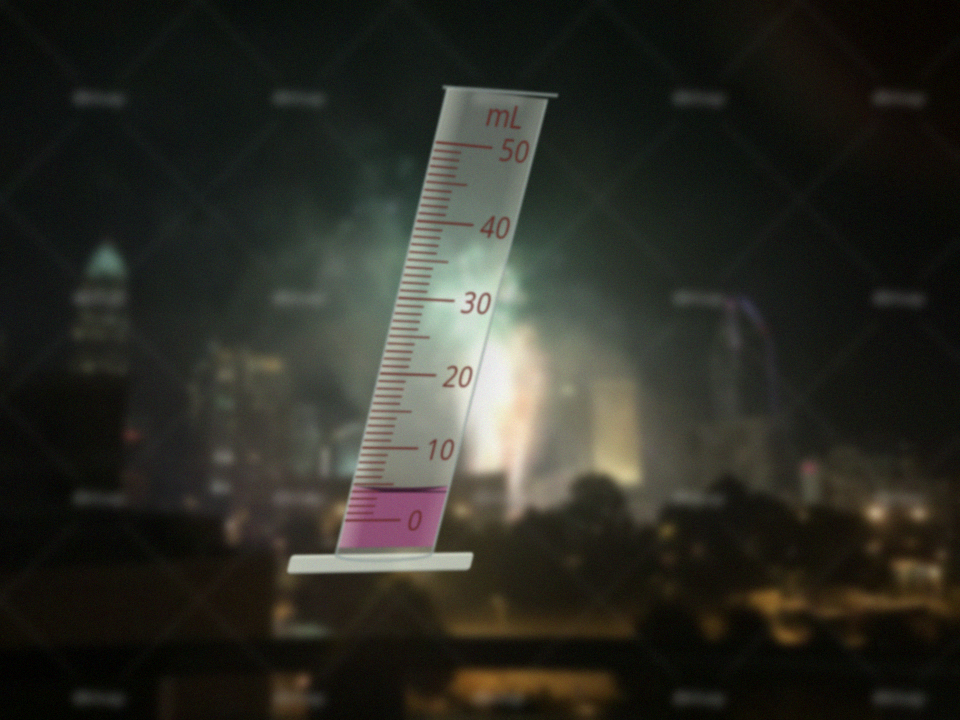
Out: 4,mL
